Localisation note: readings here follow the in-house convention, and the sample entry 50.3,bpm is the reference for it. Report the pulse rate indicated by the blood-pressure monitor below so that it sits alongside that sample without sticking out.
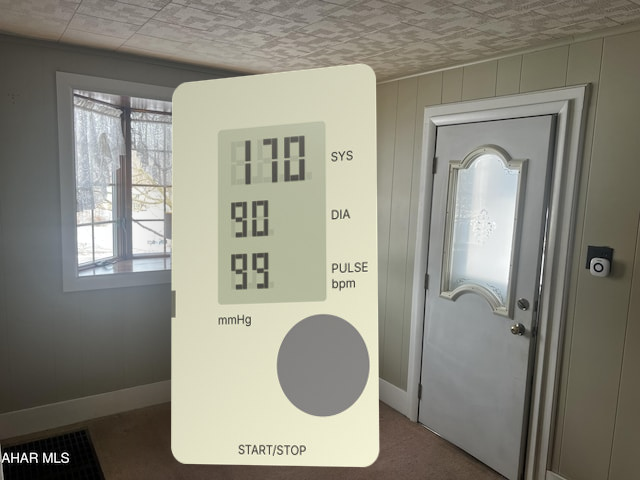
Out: 99,bpm
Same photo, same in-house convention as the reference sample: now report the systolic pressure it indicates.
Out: 170,mmHg
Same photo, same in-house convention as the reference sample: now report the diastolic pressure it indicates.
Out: 90,mmHg
